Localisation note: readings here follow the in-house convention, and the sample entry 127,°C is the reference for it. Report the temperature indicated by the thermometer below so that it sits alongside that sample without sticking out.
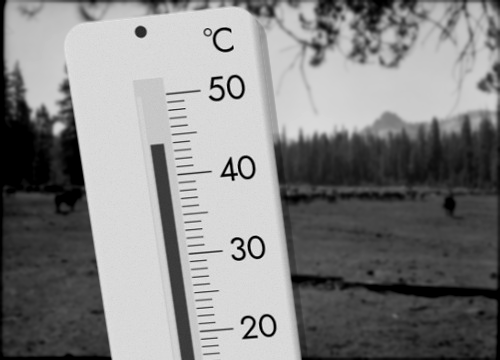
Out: 44,°C
